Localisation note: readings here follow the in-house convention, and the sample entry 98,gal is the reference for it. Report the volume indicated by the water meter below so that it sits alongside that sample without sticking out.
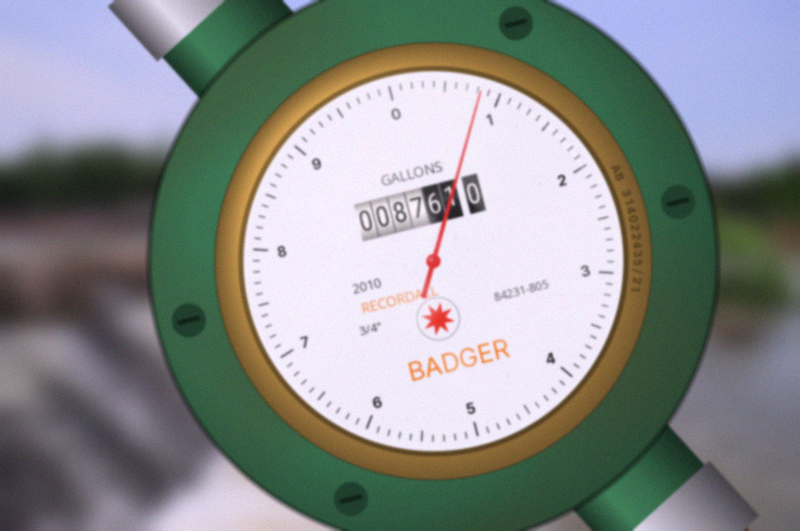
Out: 87610.8,gal
